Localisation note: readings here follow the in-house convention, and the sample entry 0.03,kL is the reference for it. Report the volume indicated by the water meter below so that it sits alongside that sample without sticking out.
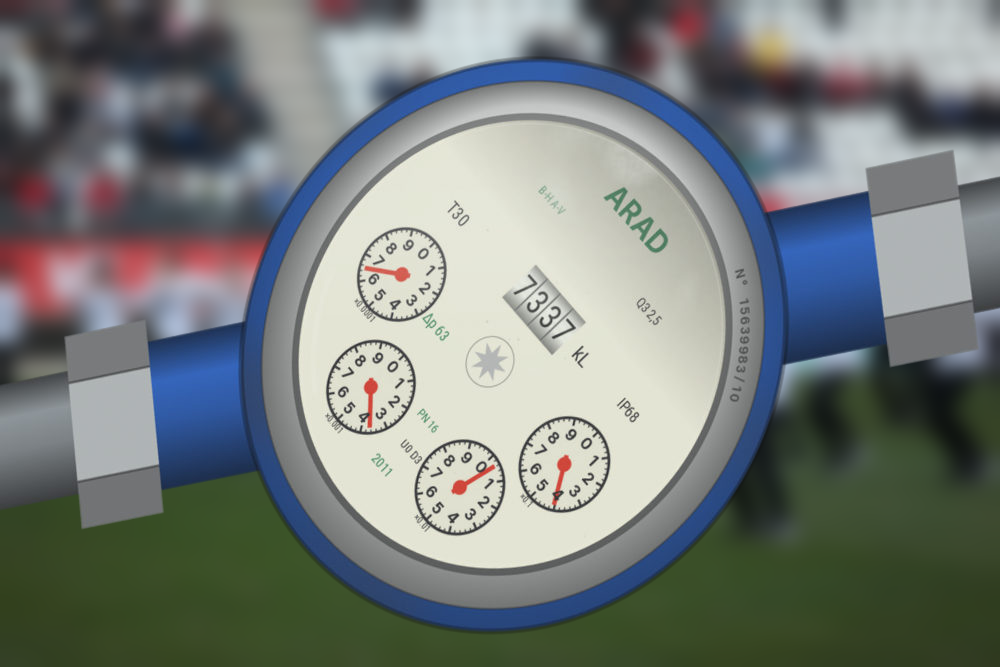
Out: 7337.4036,kL
